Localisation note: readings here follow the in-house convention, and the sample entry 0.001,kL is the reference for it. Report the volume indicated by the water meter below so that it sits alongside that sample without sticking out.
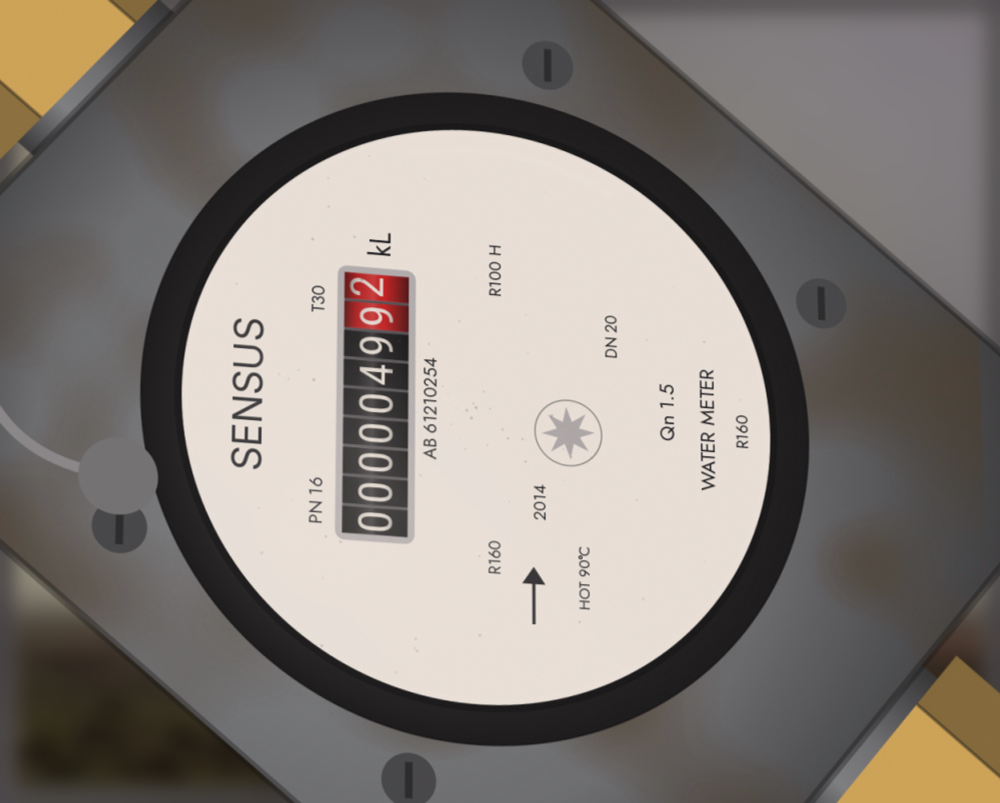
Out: 49.92,kL
